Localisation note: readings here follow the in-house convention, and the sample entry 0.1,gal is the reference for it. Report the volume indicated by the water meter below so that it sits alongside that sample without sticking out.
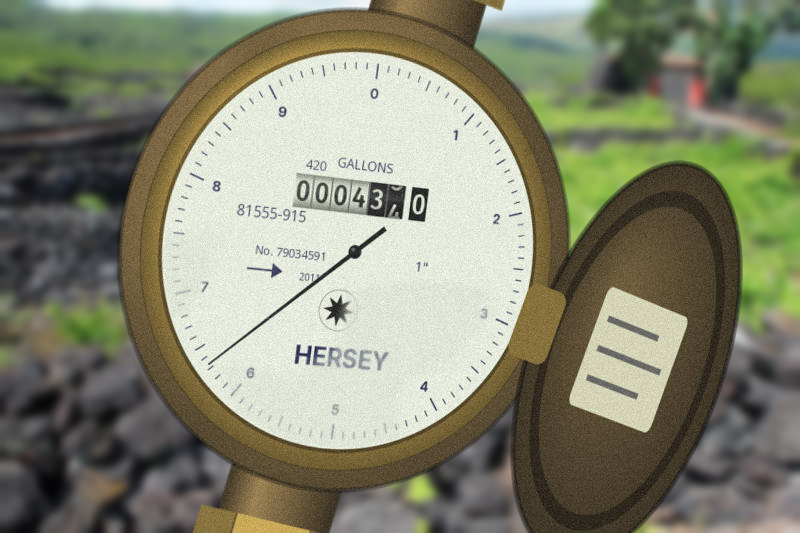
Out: 4336.3,gal
